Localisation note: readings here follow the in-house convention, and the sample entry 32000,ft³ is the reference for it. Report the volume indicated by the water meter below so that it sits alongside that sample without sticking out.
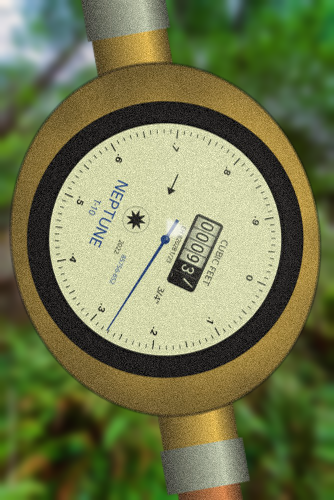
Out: 937.27,ft³
